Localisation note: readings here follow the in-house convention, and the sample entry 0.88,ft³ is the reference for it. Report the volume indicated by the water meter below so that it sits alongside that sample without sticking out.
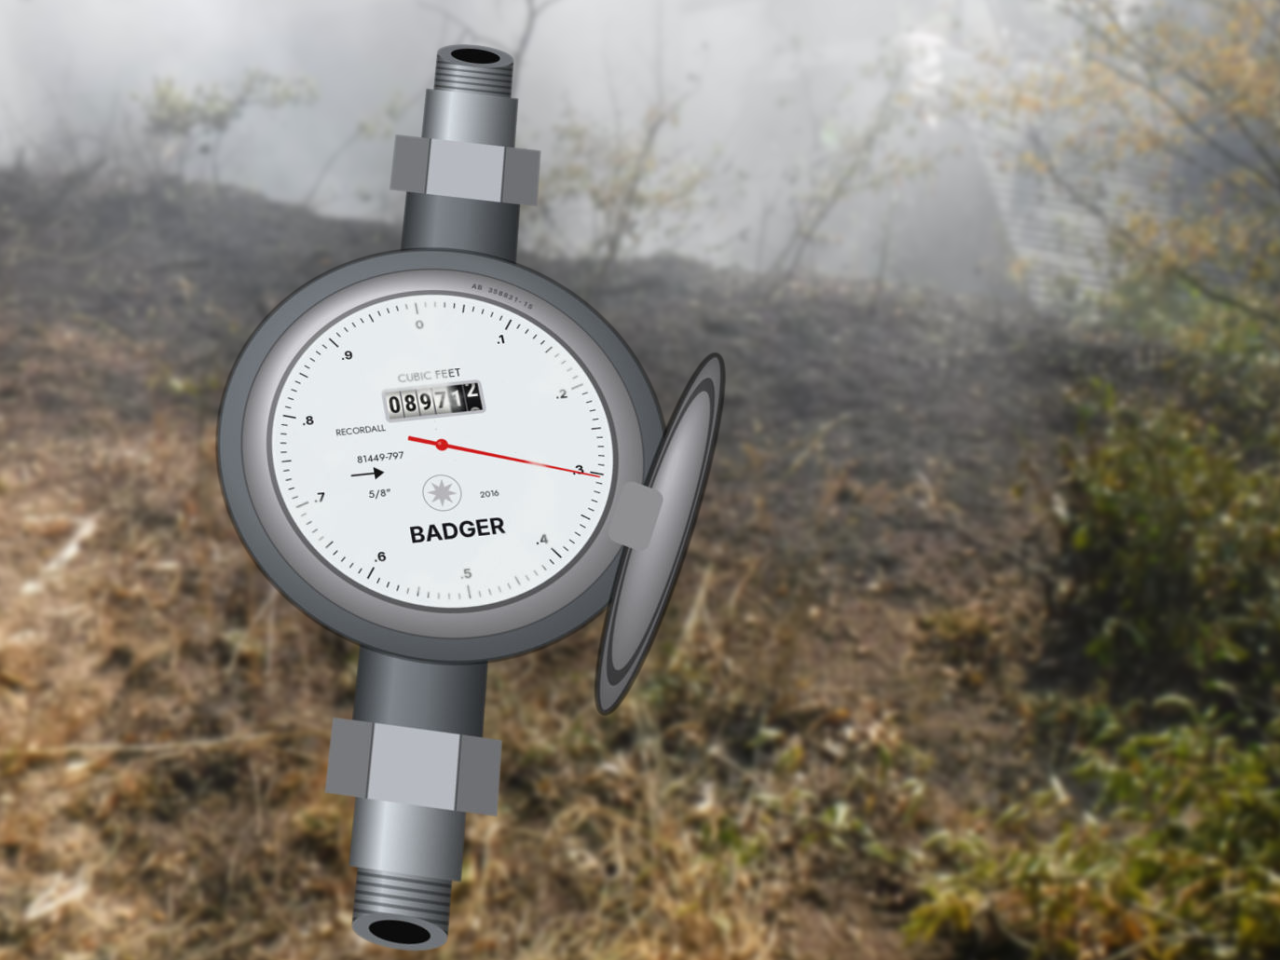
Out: 89712.30,ft³
